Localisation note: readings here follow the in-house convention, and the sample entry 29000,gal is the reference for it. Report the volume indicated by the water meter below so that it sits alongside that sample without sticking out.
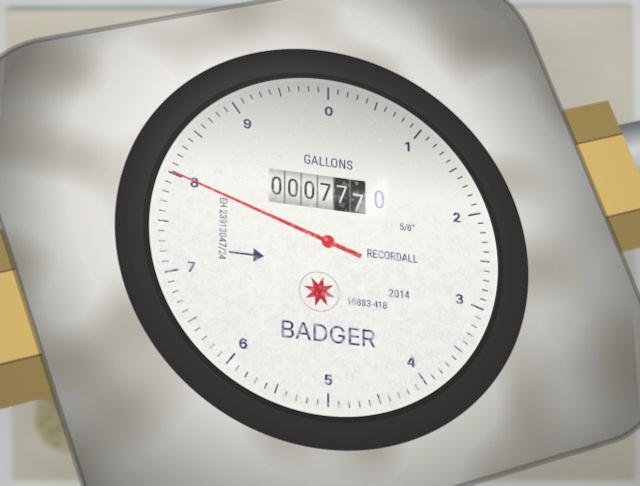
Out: 7768.0,gal
